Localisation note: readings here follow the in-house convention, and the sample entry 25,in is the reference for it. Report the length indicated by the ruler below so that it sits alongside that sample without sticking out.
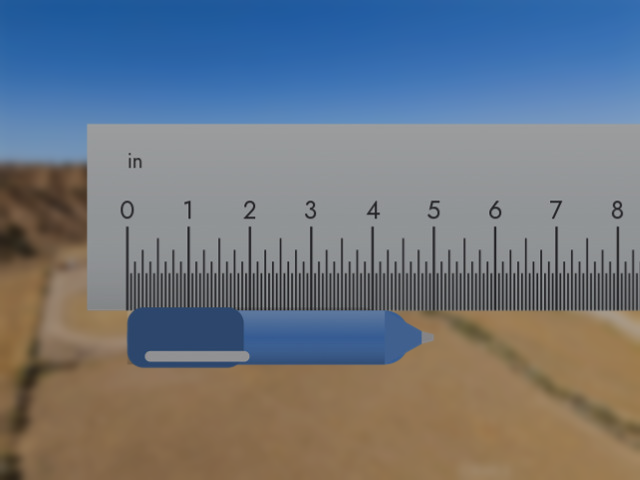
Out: 5,in
